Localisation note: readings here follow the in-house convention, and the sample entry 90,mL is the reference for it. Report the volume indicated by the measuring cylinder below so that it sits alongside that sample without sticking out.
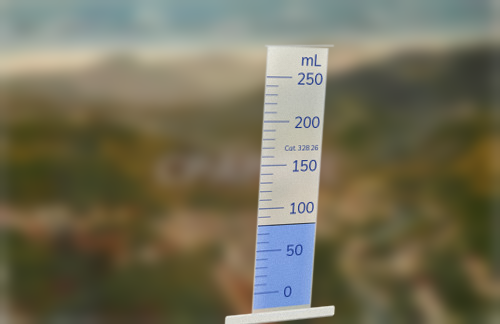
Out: 80,mL
